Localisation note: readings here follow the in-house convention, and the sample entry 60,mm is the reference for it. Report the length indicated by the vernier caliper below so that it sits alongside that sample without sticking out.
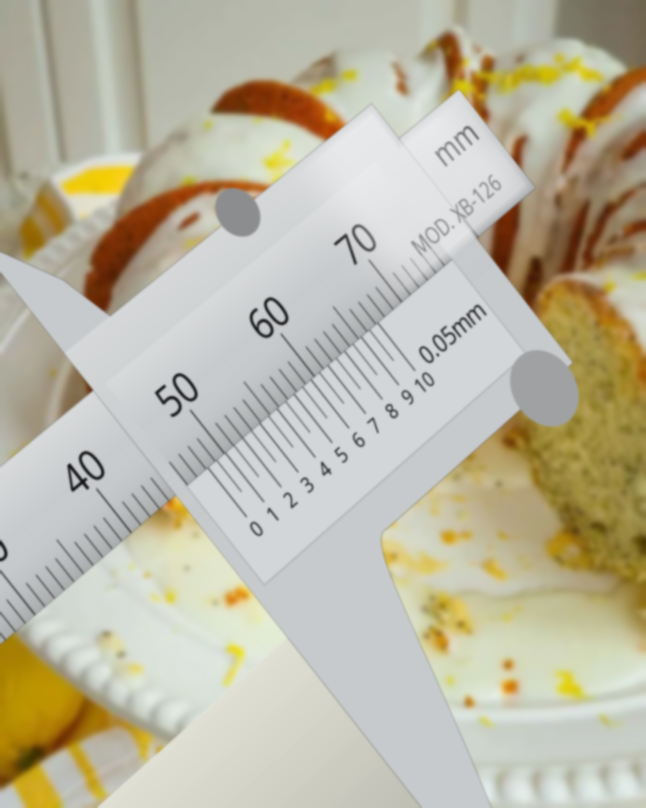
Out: 48.2,mm
